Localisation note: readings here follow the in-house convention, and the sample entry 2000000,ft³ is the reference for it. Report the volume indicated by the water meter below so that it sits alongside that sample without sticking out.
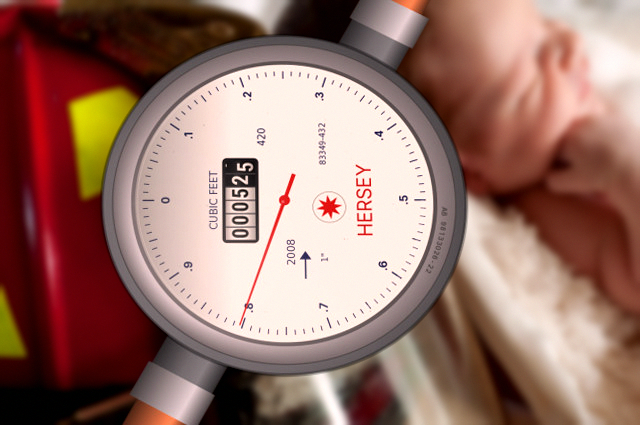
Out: 524.80,ft³
